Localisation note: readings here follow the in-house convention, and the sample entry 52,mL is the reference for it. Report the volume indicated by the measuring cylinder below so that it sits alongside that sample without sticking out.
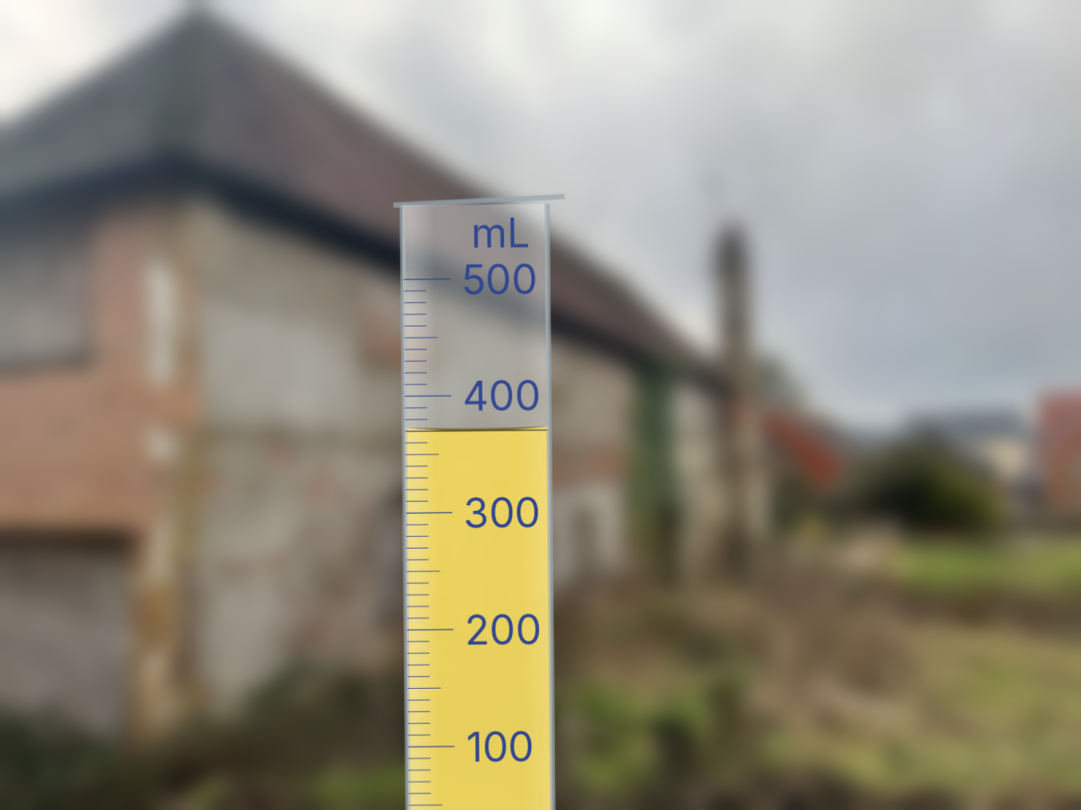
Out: 370,mL
